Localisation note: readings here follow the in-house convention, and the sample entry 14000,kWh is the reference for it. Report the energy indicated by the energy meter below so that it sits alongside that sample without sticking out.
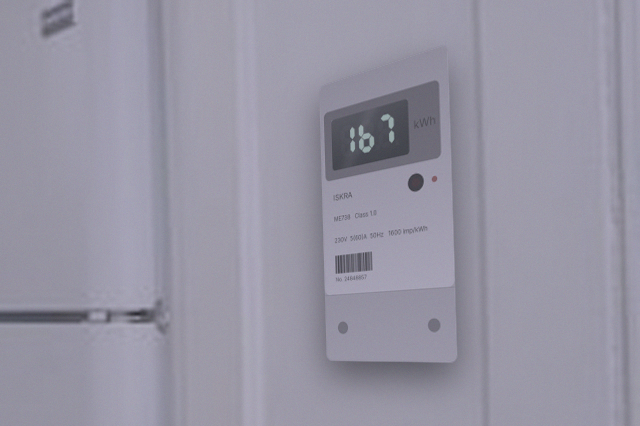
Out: 167,kWh
